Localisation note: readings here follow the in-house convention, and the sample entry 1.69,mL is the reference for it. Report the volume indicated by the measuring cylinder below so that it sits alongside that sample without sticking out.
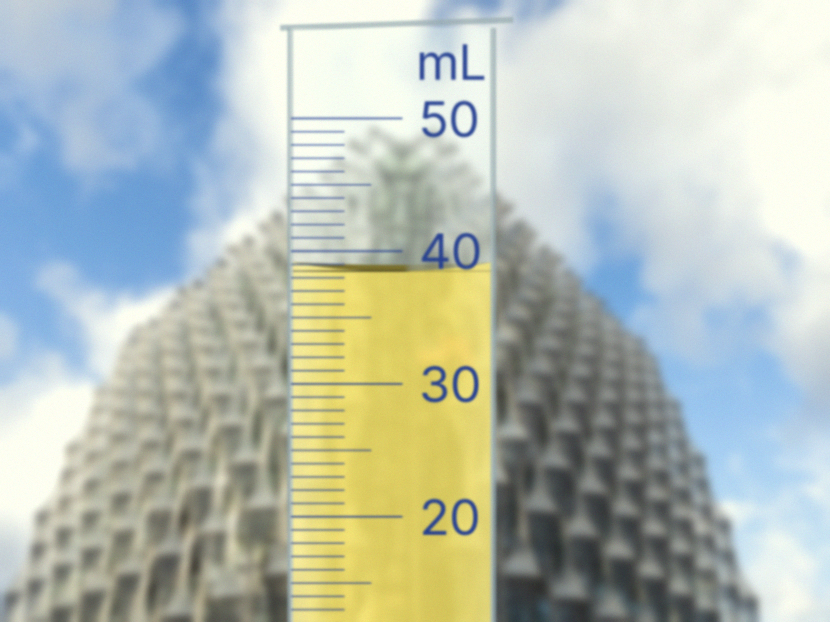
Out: 38.5,mL
